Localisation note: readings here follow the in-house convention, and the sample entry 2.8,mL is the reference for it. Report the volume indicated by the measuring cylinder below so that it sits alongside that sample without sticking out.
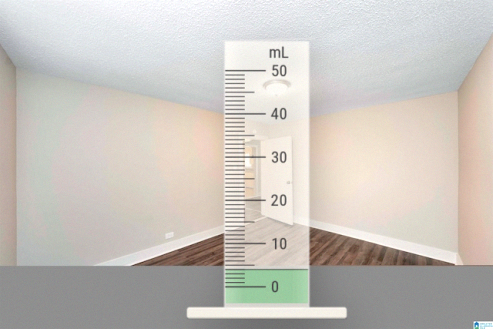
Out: 4,mL
